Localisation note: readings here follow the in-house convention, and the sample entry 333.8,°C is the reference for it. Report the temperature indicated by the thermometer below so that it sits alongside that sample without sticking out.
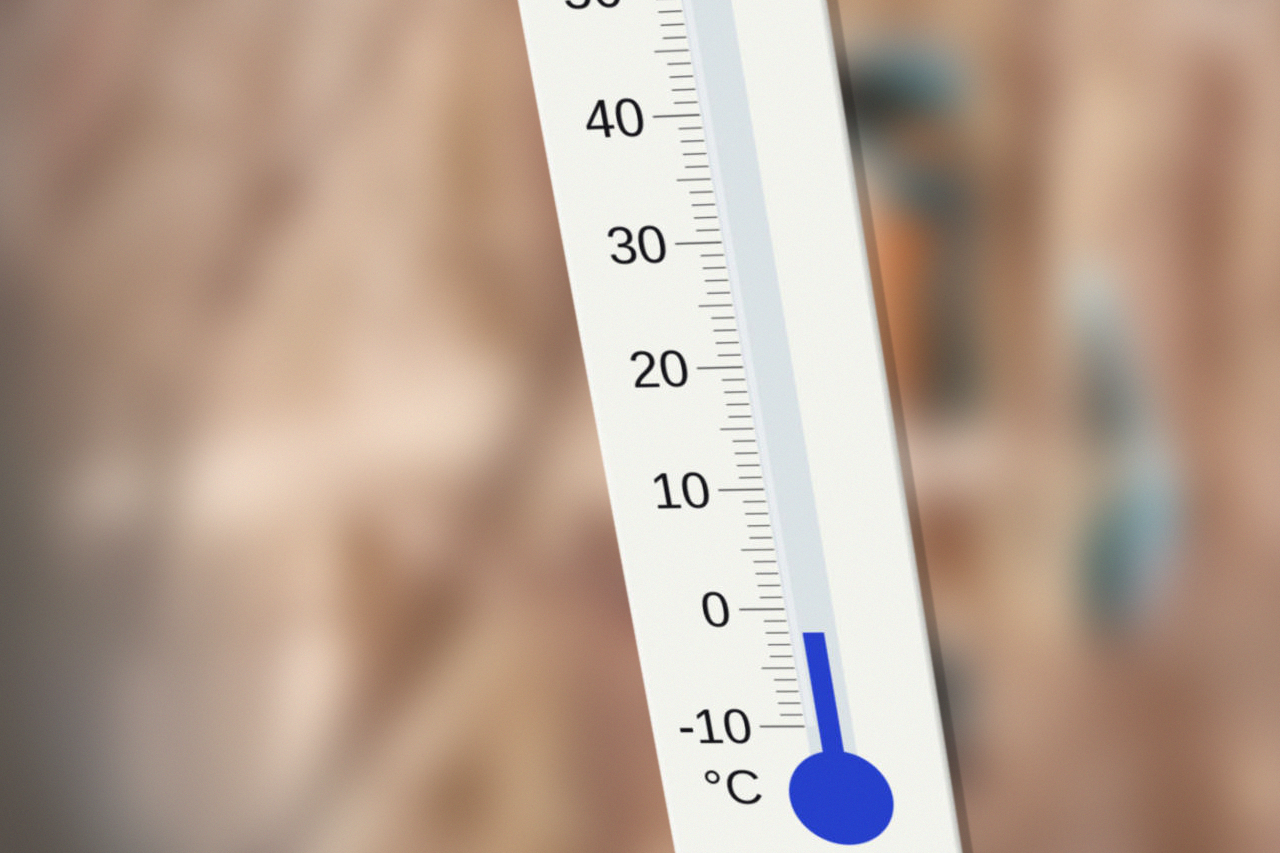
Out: -2,°C
